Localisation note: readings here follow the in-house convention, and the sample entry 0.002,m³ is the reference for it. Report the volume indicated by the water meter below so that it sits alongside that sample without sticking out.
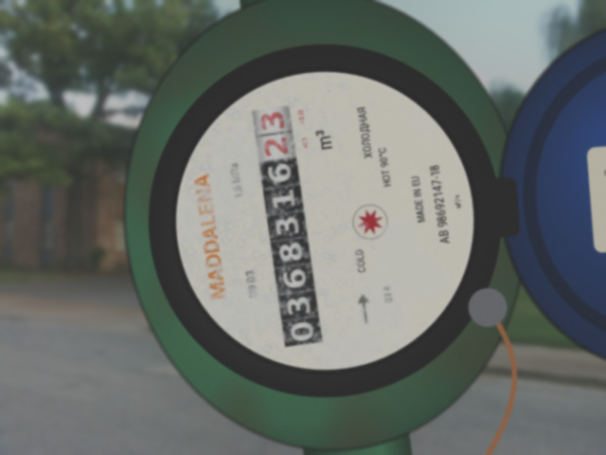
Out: 368316.23,m³
